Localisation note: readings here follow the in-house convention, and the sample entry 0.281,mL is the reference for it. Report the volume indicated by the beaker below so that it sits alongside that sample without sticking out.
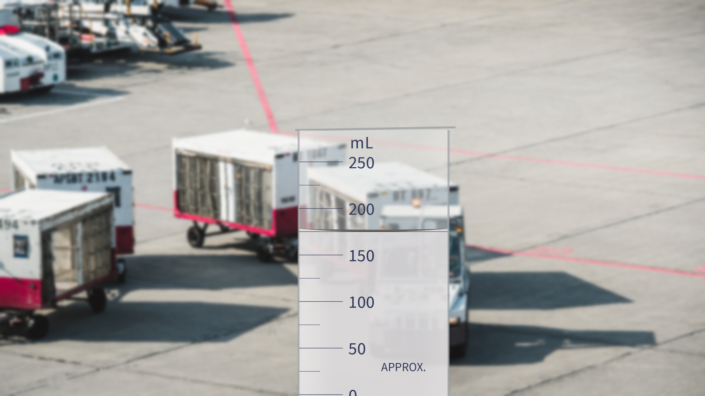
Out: 175,mL
